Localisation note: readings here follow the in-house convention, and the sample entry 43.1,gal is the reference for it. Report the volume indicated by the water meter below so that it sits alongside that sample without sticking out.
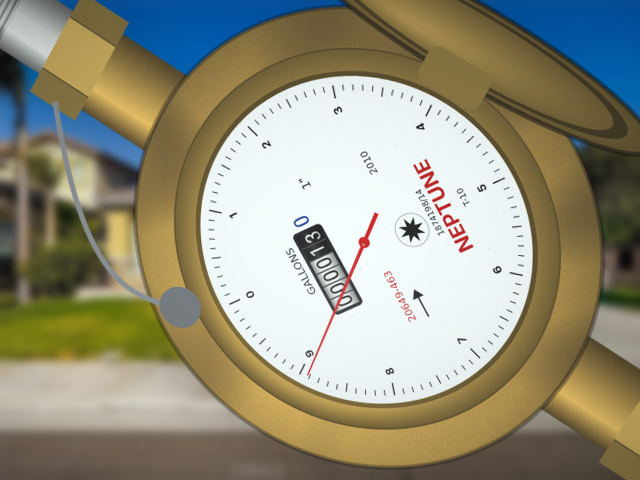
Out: 128.9,gal
